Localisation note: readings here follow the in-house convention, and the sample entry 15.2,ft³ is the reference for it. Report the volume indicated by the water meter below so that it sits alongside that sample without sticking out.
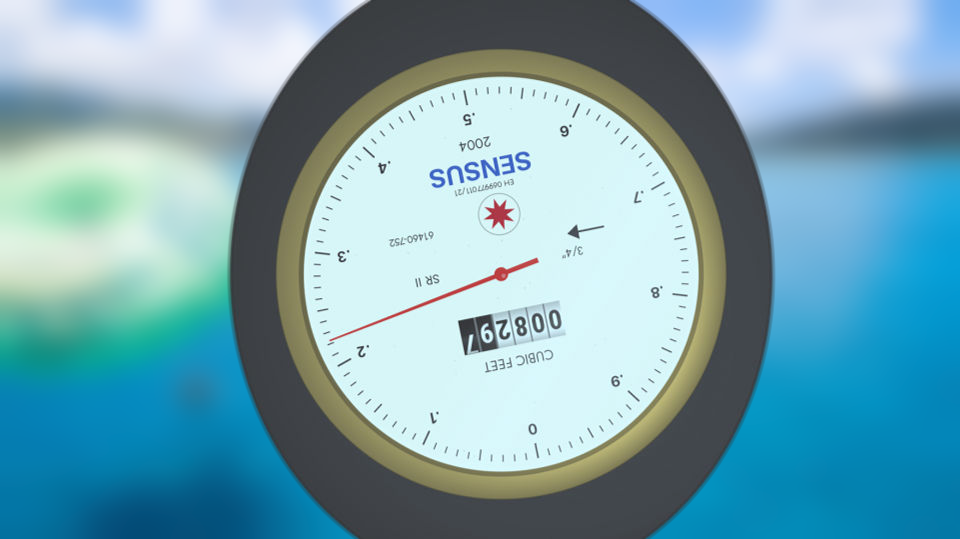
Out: 8297.22,ft³
